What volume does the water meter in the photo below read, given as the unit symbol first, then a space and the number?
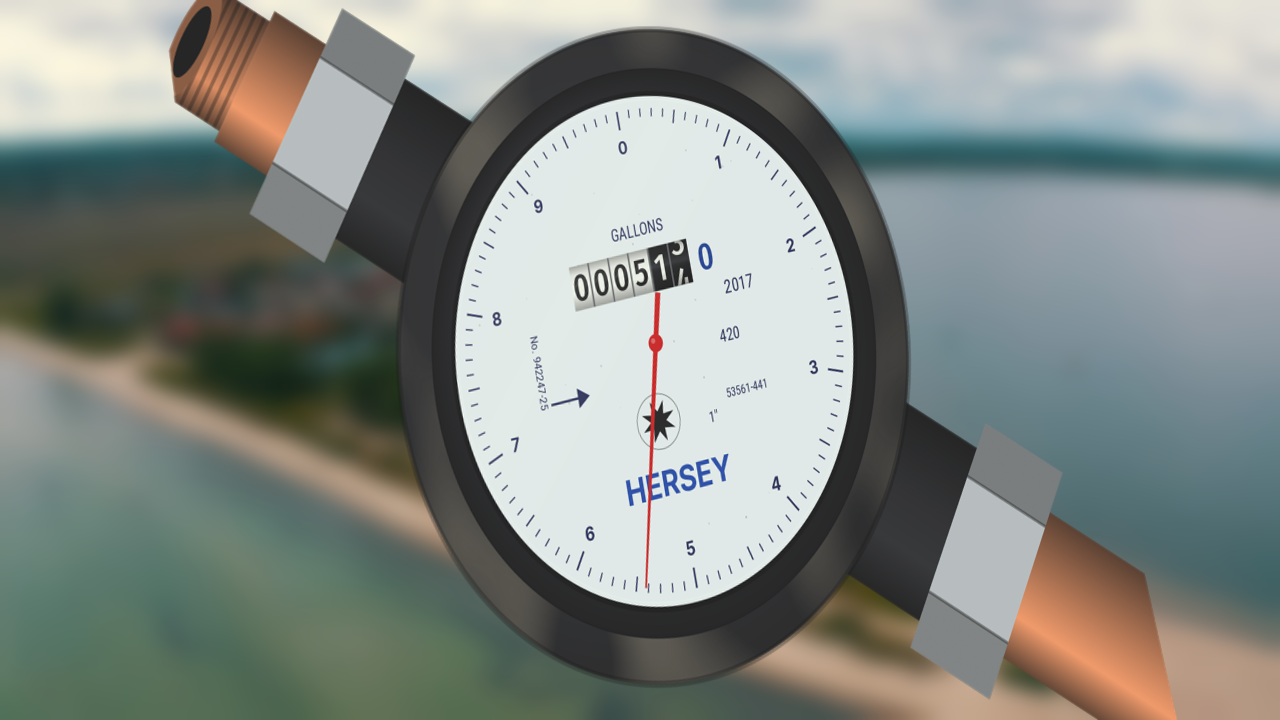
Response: gal 5135.4
